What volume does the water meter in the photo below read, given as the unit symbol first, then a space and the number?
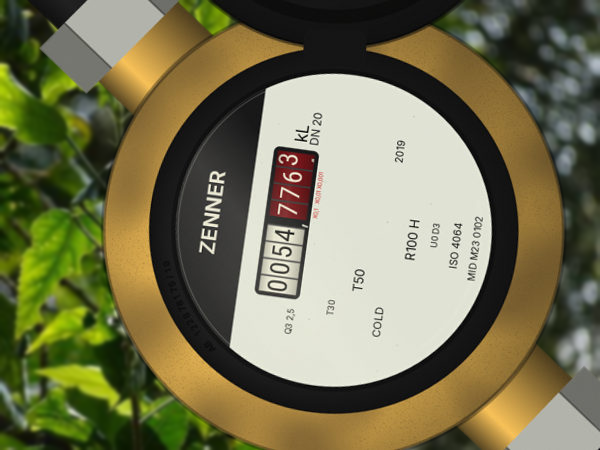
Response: kL 54.7763
